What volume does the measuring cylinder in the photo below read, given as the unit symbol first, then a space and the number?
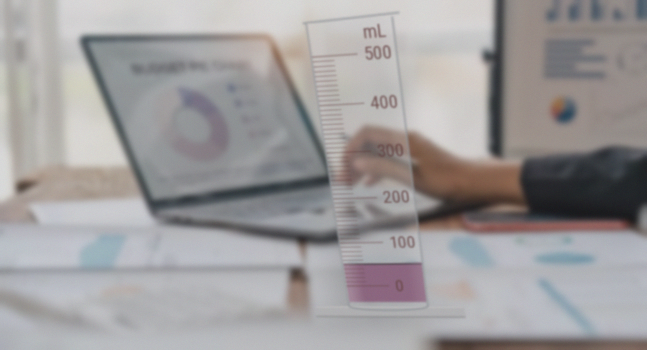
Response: mL 50
